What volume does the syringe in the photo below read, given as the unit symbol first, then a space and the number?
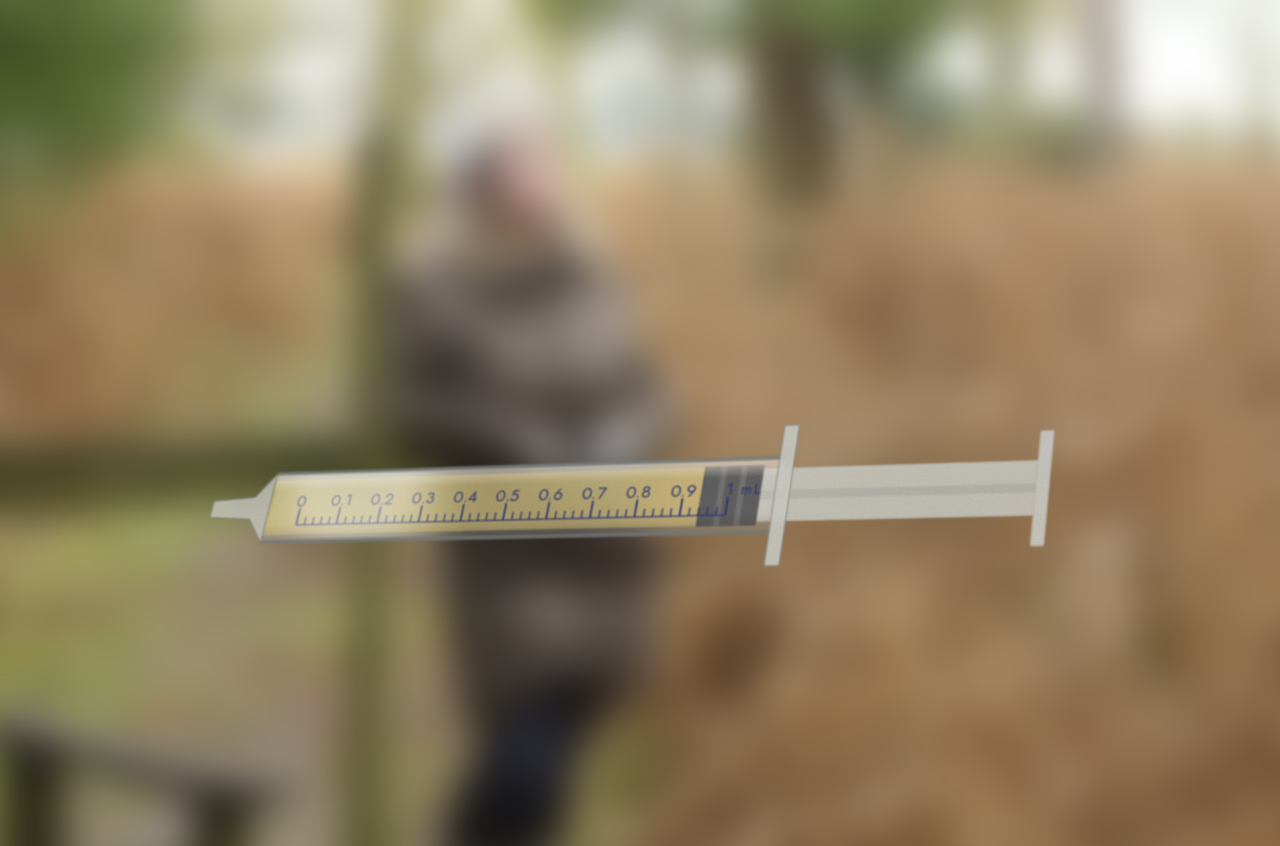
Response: mL 0.94
